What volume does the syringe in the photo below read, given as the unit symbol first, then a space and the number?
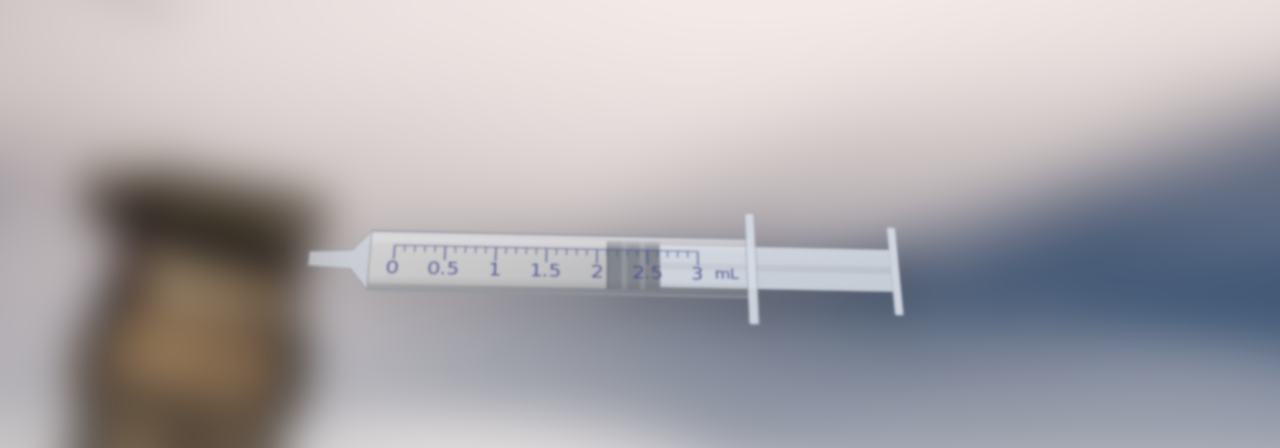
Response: mL 2.1
